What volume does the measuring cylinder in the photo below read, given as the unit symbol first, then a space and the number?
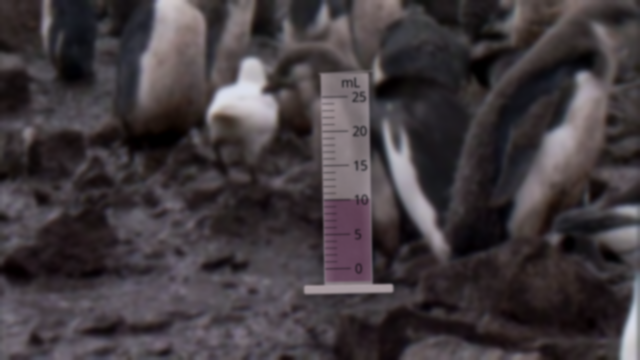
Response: mL 10
